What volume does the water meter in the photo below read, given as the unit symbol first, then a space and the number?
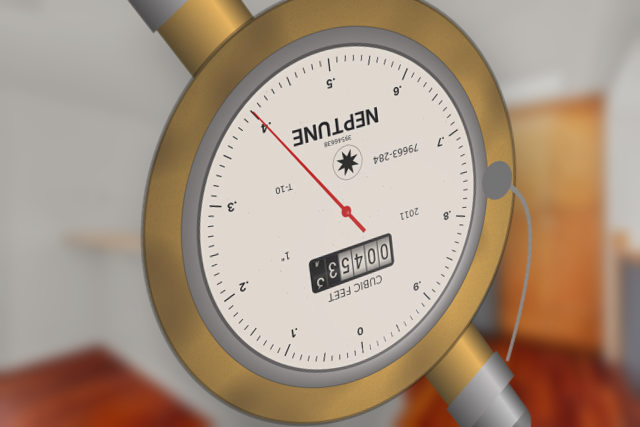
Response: ft³ 4533.40
